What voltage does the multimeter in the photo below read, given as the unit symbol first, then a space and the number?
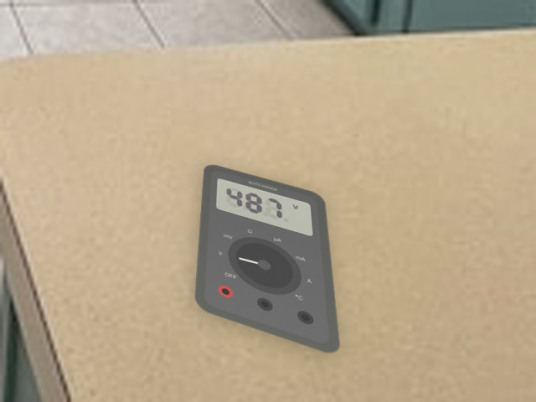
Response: V 487
